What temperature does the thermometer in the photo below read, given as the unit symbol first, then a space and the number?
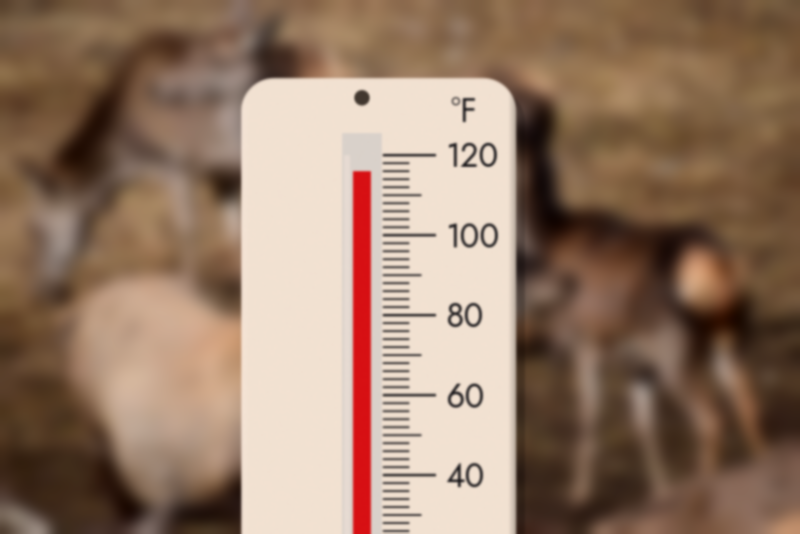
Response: °F 116
